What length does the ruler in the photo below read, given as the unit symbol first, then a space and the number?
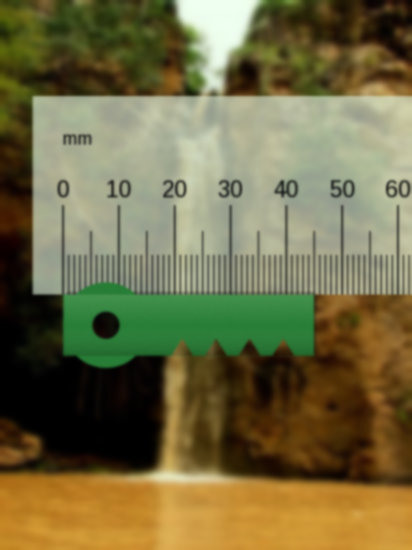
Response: mm 45
